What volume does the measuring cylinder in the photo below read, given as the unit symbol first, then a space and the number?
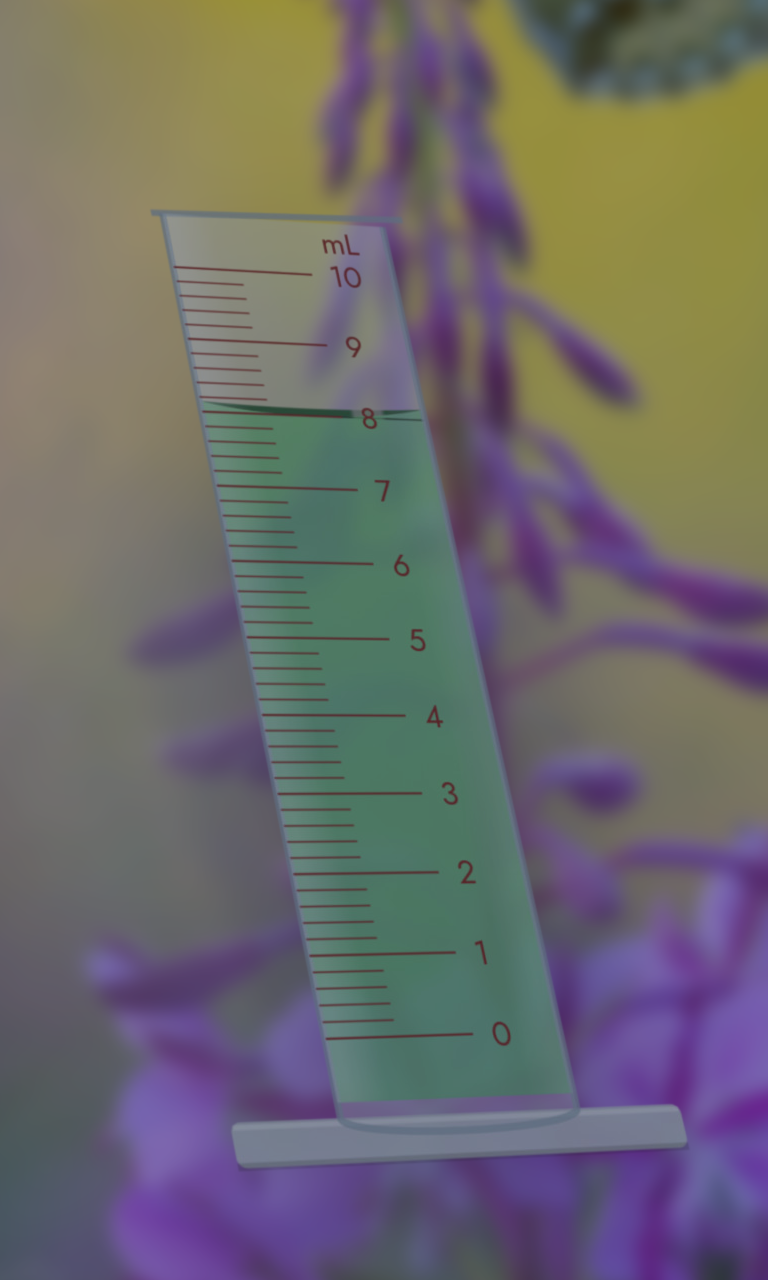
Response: mL 8
